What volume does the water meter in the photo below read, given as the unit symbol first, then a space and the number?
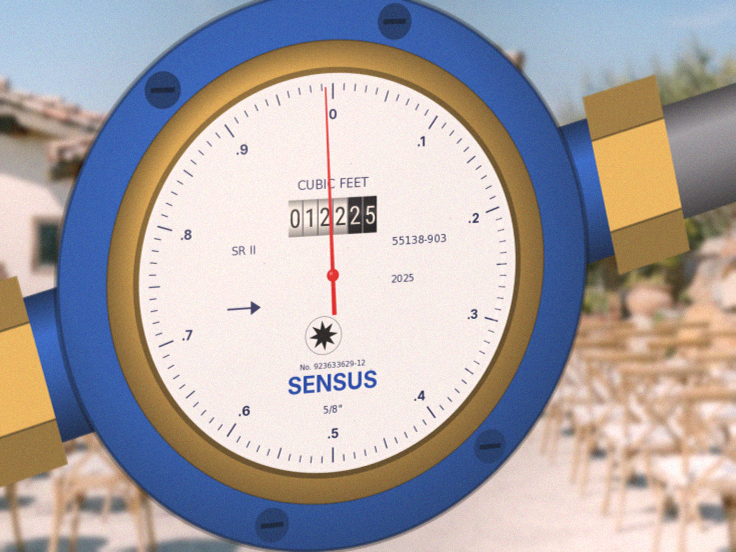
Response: ft³ 12224.99
